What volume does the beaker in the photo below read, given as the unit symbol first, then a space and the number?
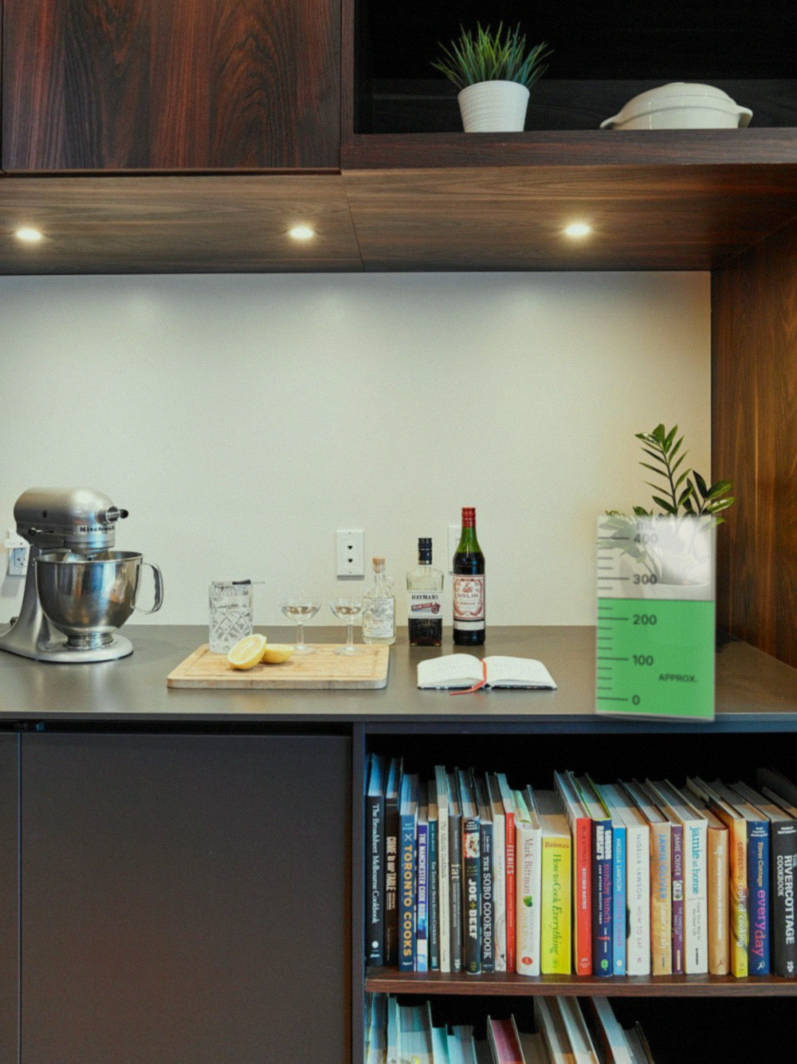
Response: mL 250
